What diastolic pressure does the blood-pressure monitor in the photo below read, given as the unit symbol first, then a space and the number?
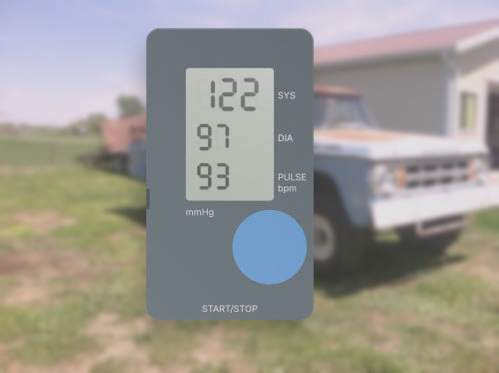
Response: mmHg 97
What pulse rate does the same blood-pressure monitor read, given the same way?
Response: bpm 93
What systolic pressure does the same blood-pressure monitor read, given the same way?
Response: mmHg 122
